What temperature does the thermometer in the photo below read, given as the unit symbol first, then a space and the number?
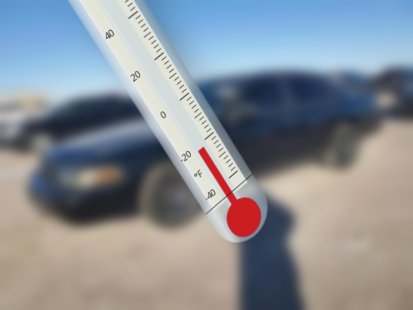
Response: °F -22
